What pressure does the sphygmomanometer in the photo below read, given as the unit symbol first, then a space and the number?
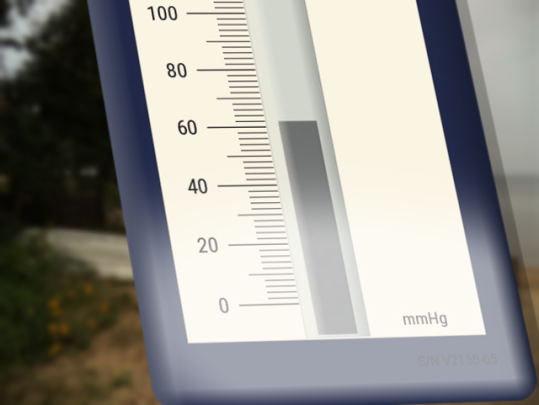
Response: mmHg 62
